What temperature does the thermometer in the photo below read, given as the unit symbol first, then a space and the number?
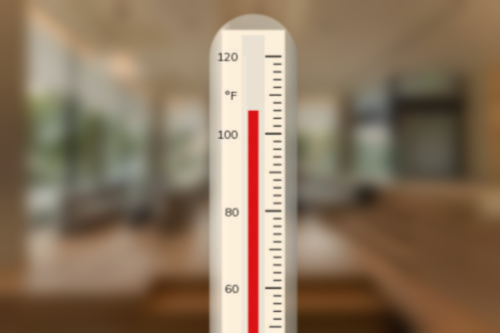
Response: °F 106
